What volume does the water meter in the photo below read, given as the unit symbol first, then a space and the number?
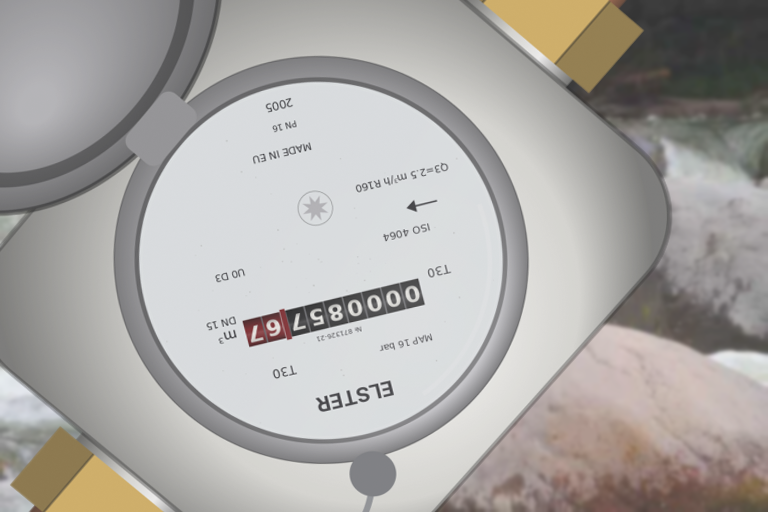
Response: m³ 857.67
